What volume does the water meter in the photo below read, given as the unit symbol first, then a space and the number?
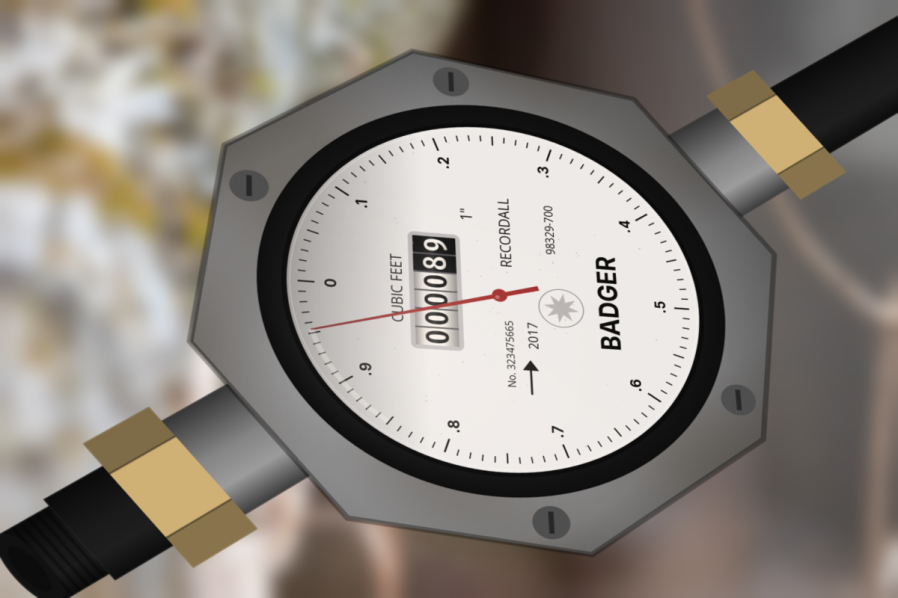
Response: ft³ 88.95
